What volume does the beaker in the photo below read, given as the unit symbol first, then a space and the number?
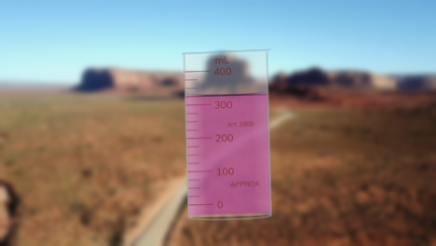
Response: mL 325
